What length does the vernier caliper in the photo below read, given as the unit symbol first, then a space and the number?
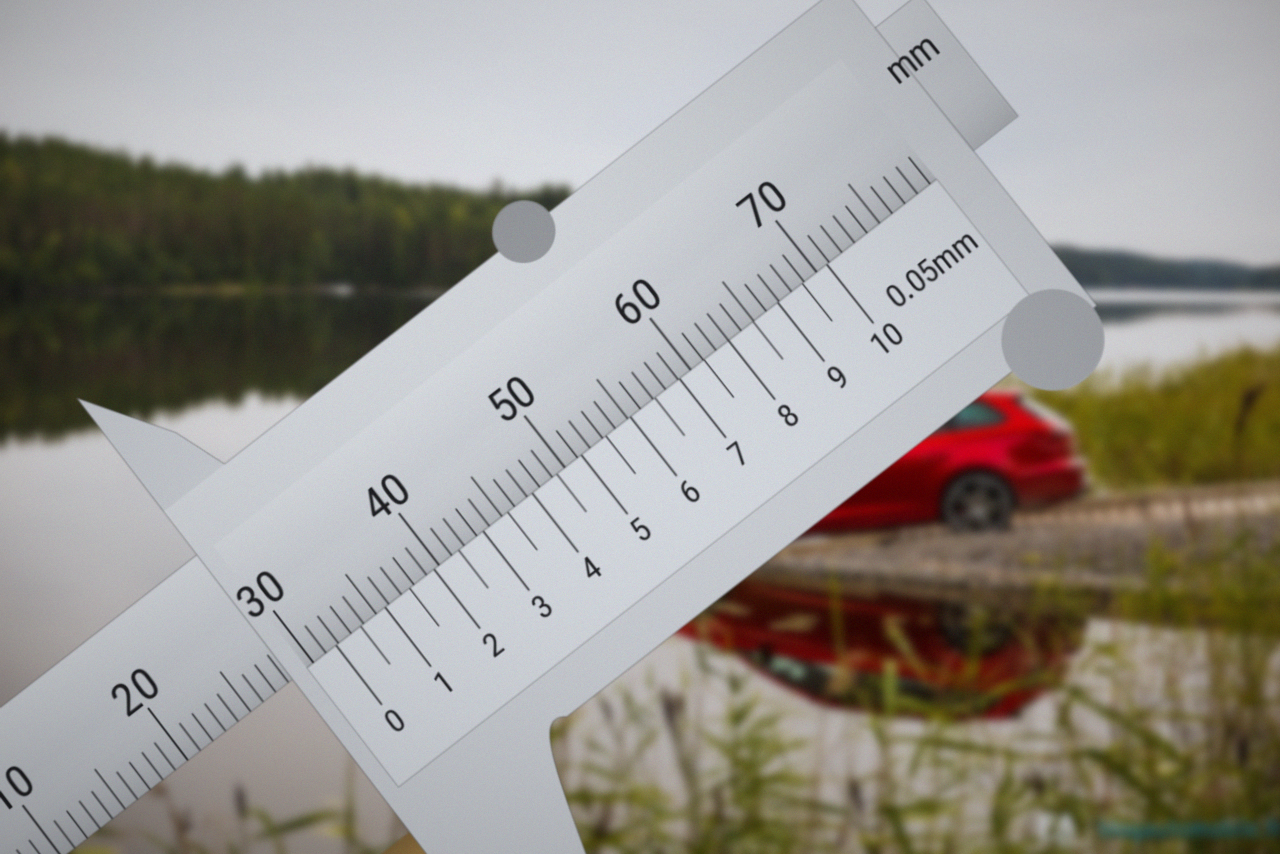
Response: mm 31.8
